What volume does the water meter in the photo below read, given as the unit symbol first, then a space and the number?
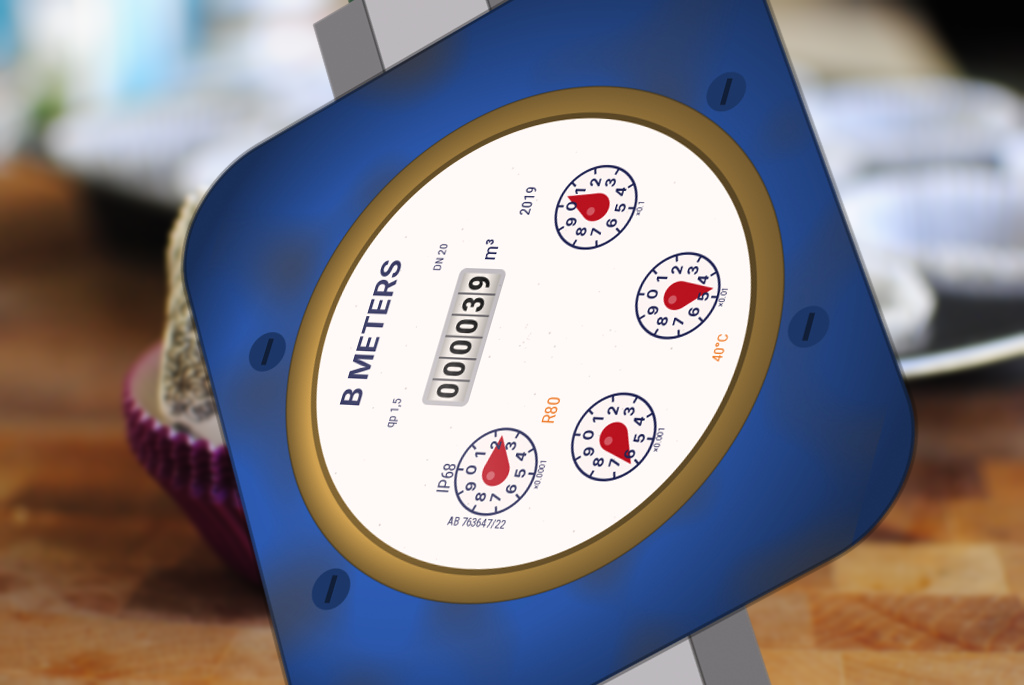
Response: m³ 39.0462
